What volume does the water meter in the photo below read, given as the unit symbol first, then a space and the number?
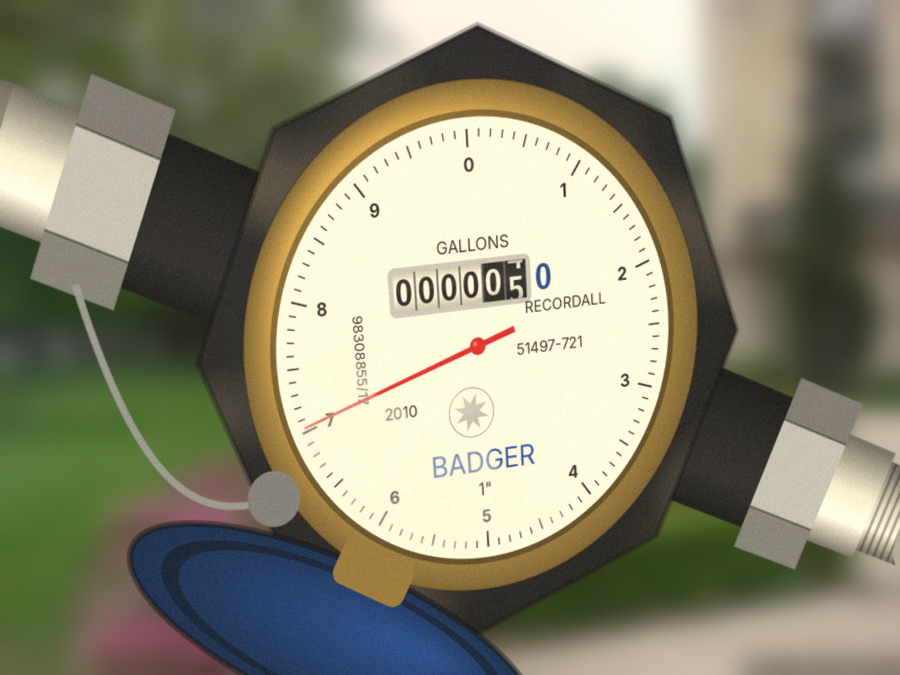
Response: gal 47.0
